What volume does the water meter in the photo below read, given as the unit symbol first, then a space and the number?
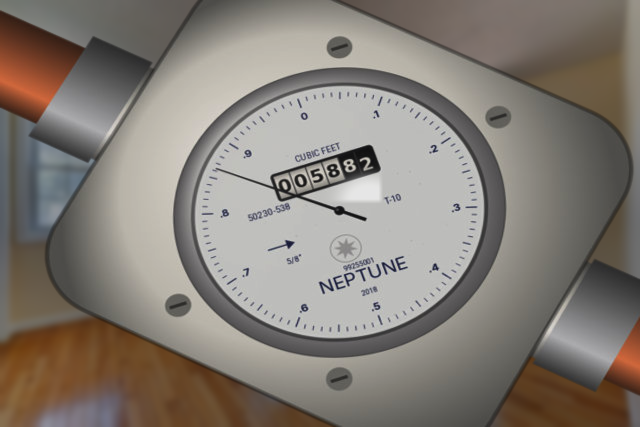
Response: ft³ 5881.86
